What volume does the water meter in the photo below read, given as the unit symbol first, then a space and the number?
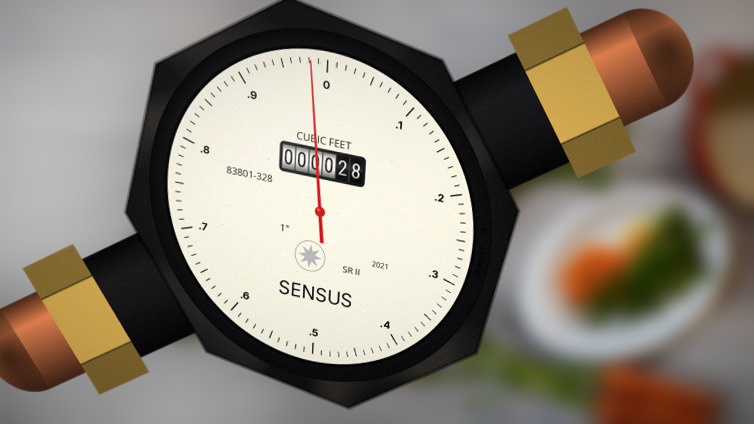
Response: ft³ 27.98
